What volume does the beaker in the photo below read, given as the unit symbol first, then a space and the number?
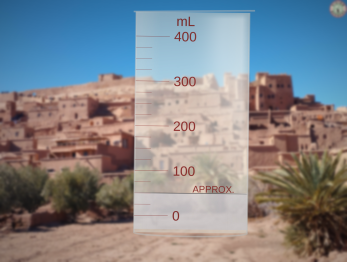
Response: mL 50
